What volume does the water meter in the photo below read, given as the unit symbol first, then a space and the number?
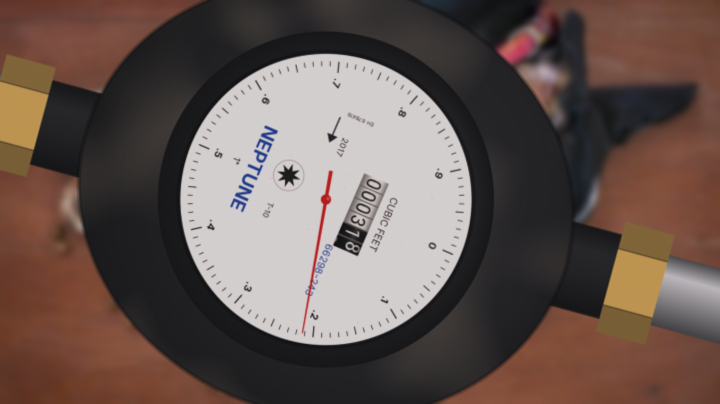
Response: ft³ 318.21
